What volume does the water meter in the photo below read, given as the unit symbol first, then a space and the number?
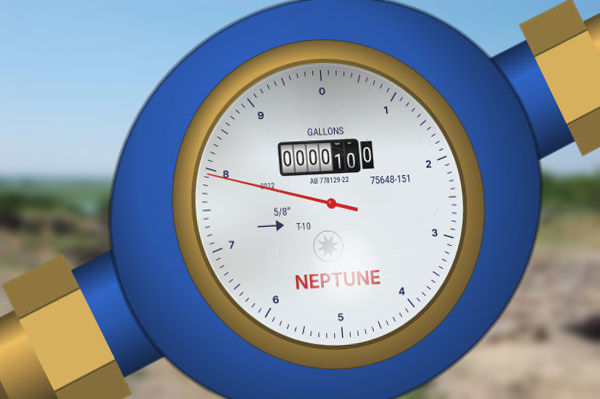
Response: gal 97.9
